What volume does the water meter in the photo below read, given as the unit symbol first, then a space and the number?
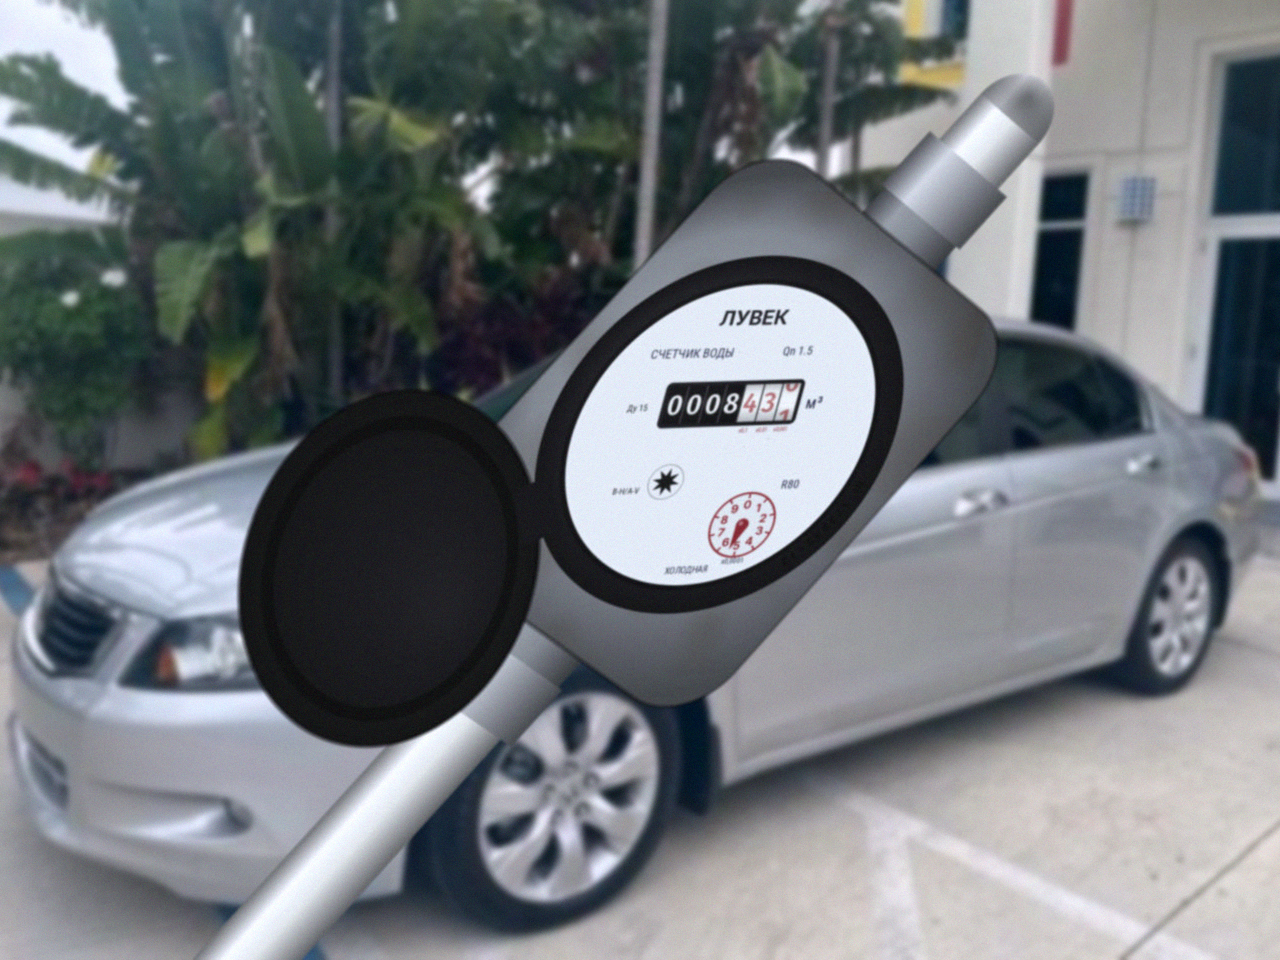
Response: m³ 8.4305
